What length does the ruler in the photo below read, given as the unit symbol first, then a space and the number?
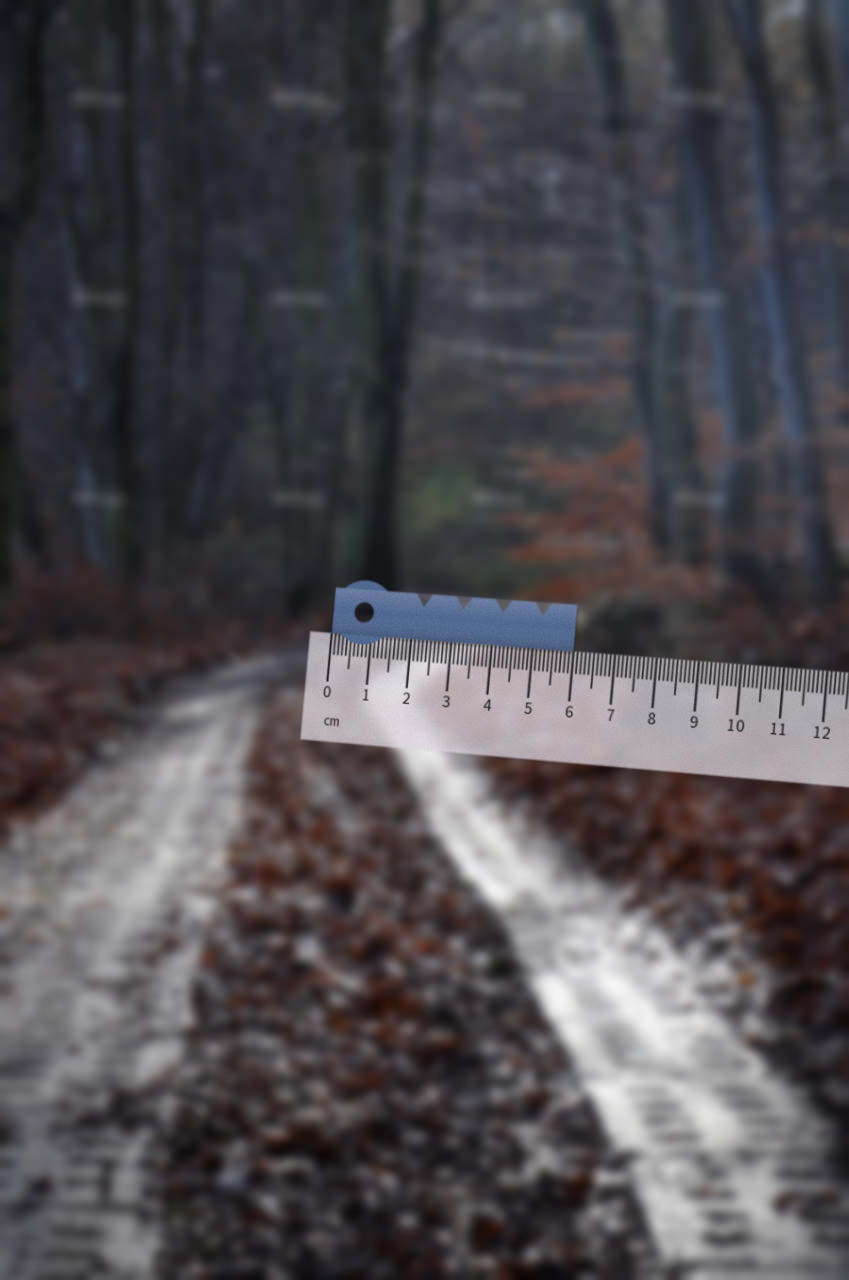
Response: cm 6
